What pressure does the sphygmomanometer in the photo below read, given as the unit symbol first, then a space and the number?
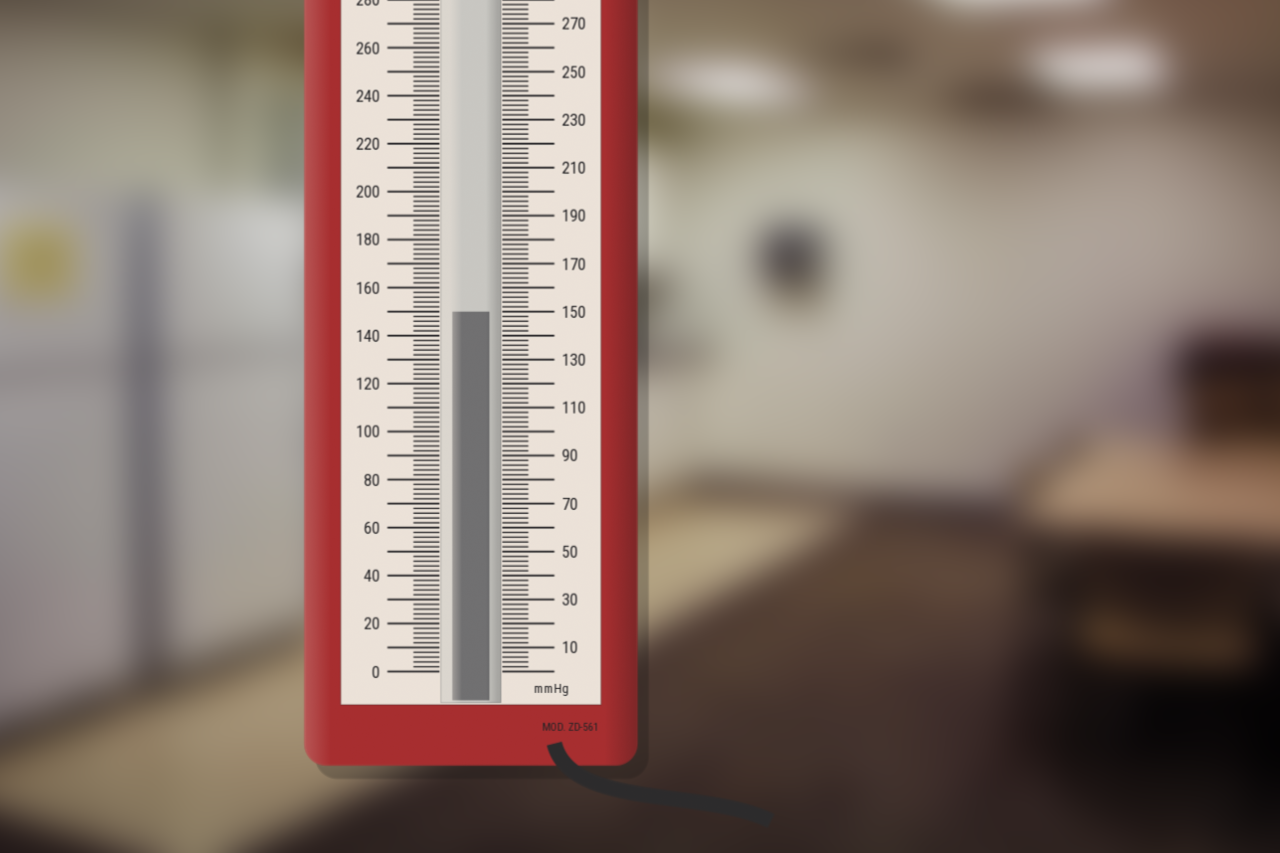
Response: mmHg 150
